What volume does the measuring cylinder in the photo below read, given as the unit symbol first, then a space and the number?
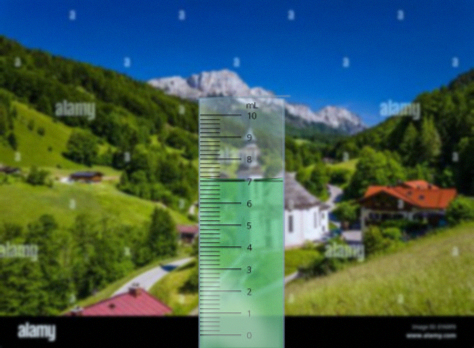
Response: mL 7
